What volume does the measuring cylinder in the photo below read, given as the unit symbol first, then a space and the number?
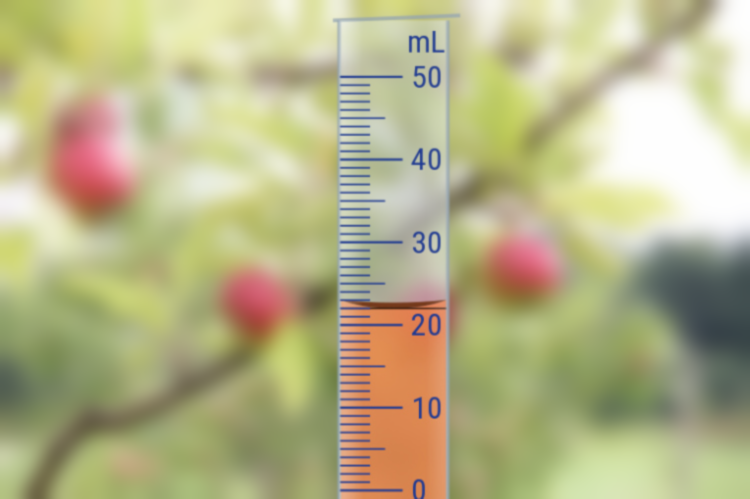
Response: mL 22
